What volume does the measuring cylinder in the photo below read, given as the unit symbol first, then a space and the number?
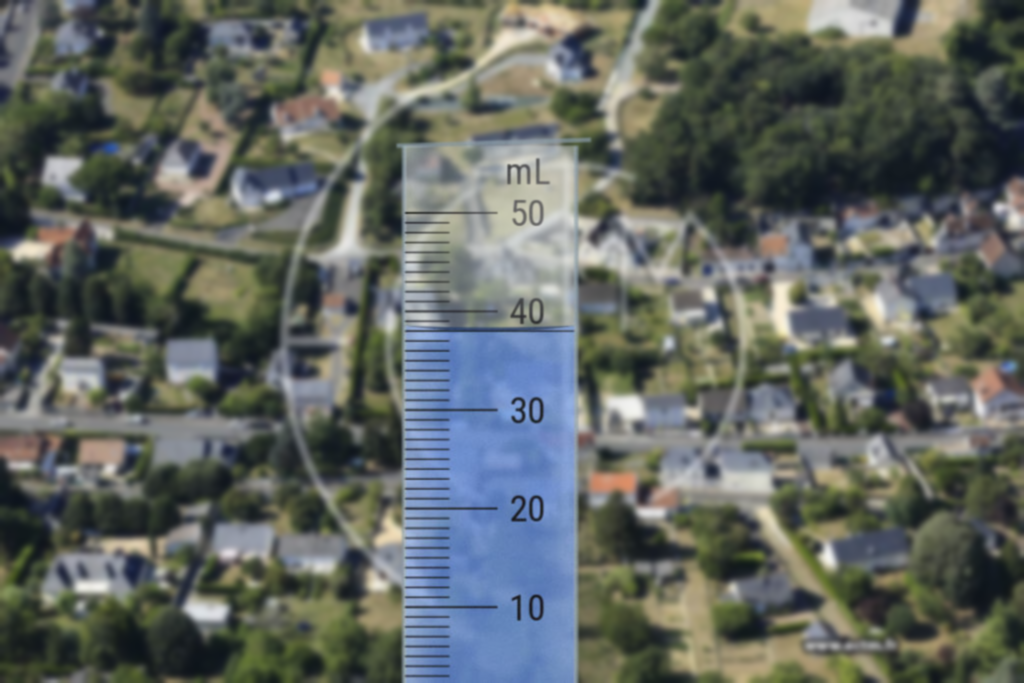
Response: mL 38
